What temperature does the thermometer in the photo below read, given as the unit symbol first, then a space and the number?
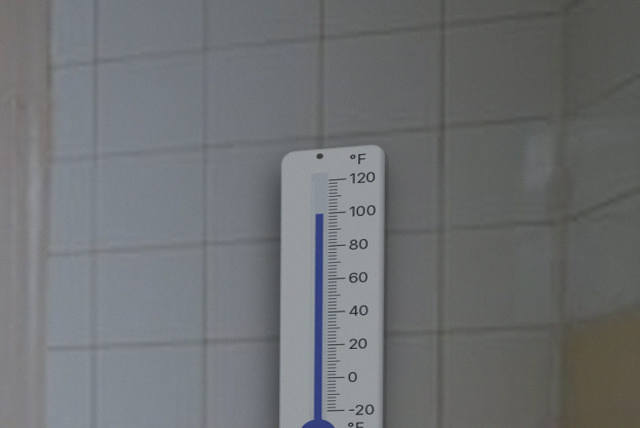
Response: °F 100
